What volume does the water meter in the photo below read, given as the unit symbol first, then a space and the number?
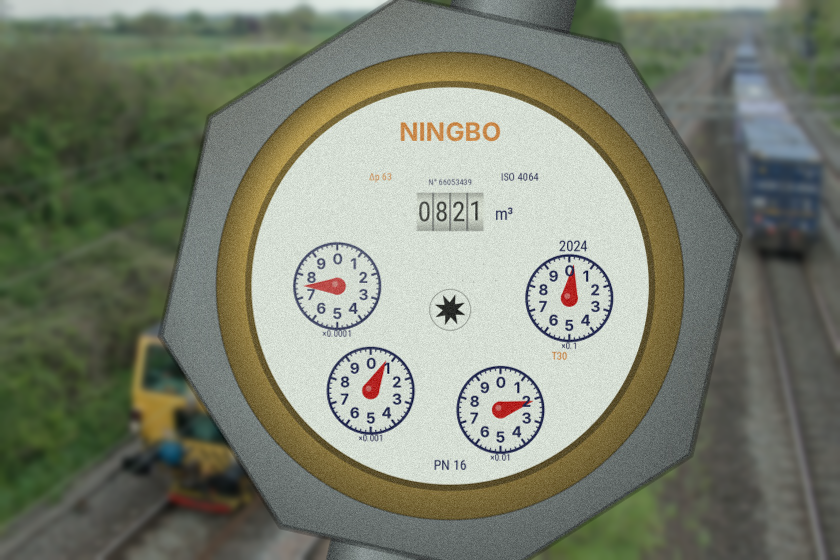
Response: m³ 821.0207
